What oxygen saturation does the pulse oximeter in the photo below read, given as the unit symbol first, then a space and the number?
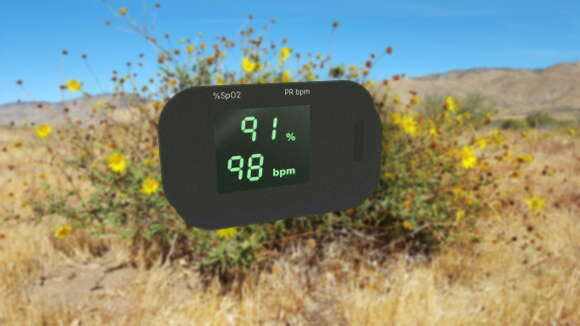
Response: % 91
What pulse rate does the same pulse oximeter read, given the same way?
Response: bpm 98
